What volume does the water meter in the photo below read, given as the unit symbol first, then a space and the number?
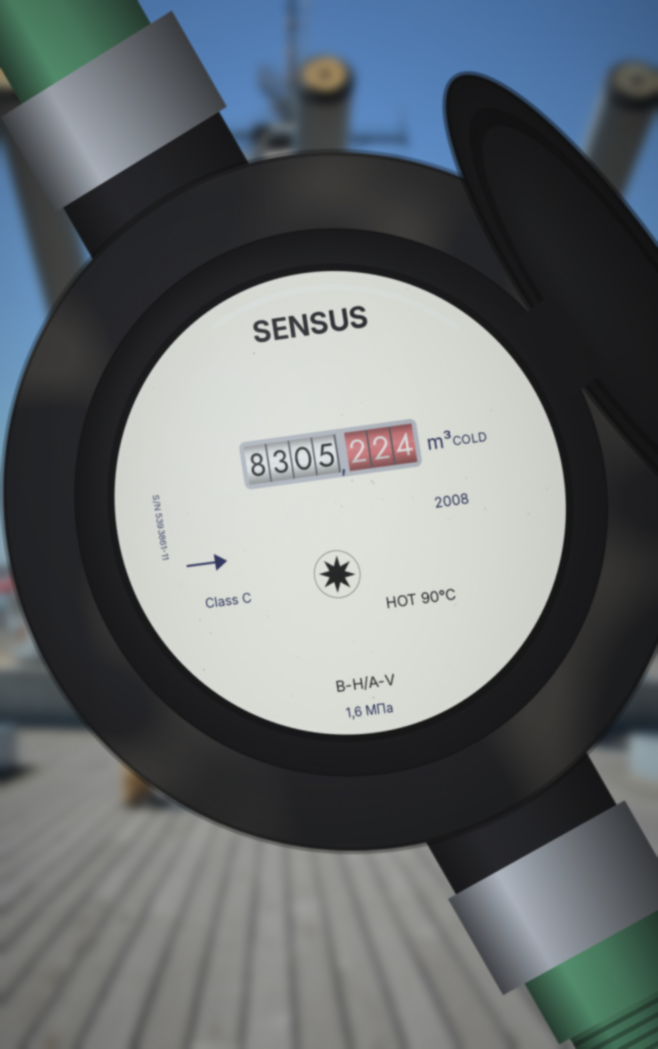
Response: m³ 8305.224
